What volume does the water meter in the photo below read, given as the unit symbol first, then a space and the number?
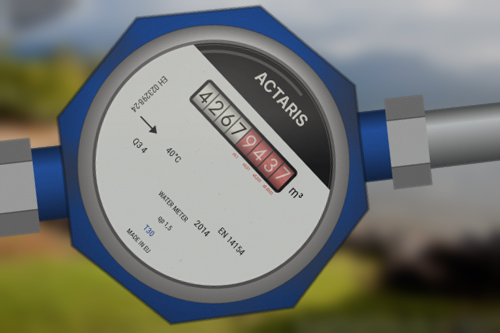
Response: m³ 4267.9437
